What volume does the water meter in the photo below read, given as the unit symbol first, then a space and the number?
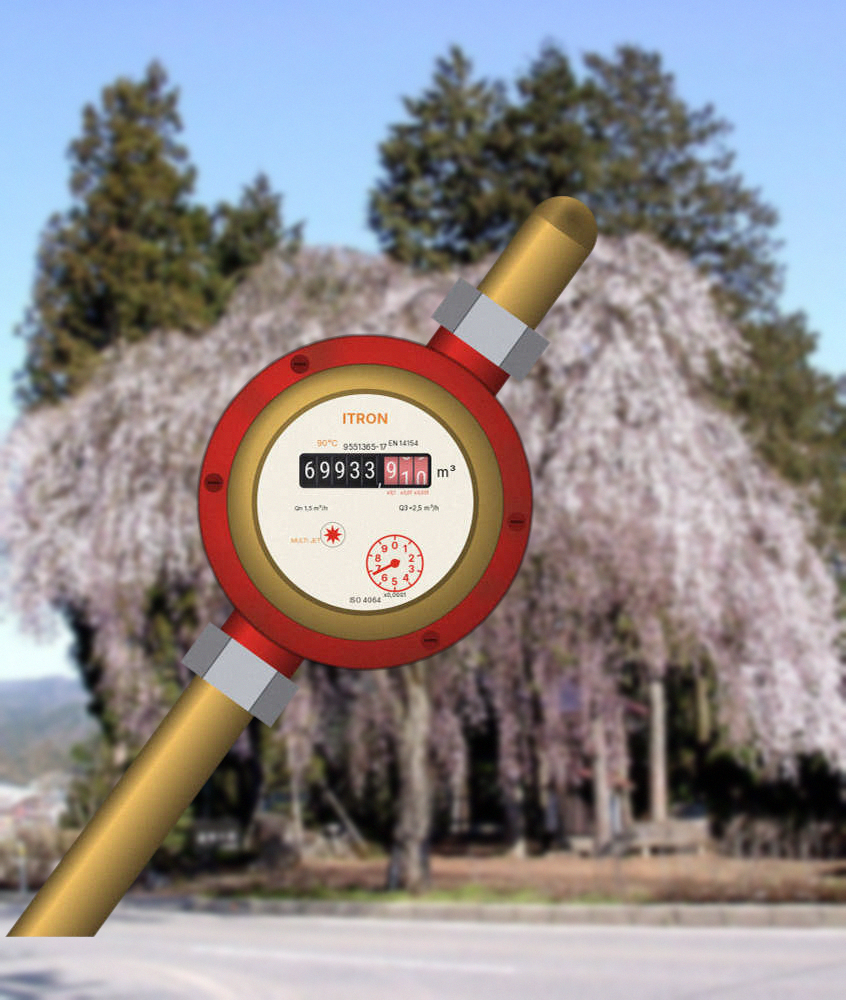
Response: m³ 69933.9096
